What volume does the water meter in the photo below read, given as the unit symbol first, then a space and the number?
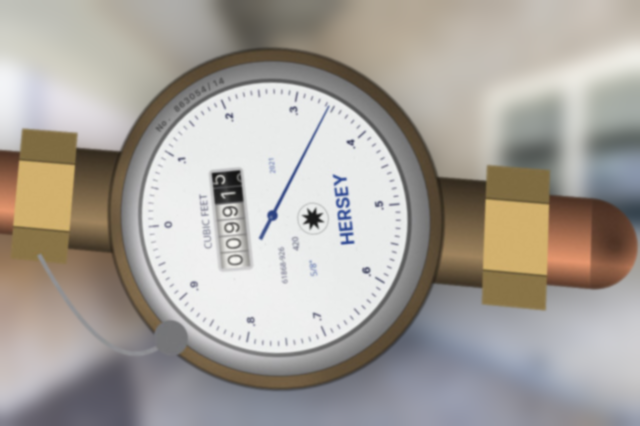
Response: ft³ 9915.34
